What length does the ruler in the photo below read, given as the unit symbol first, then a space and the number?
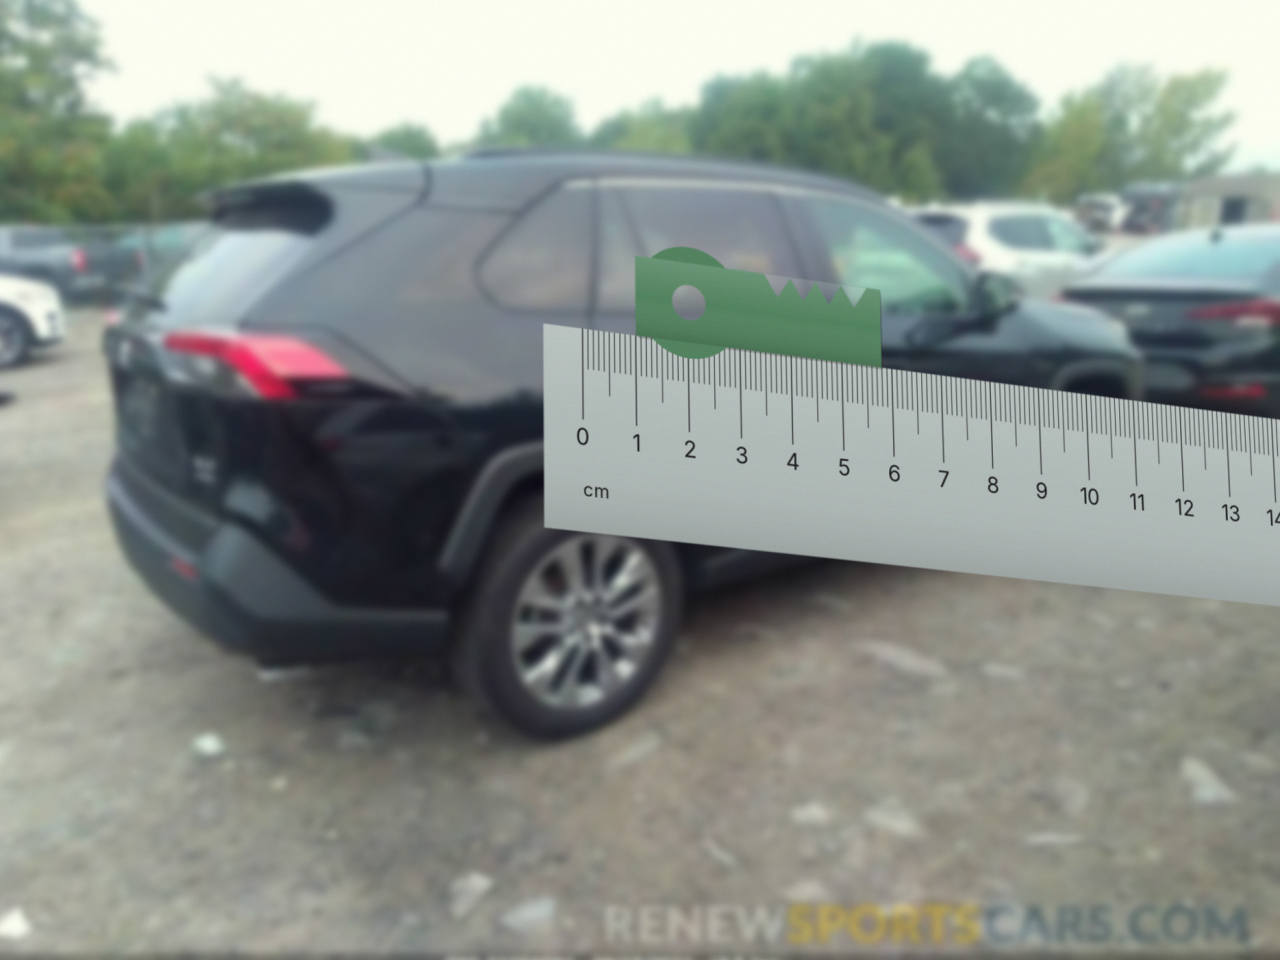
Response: cm 4.8
